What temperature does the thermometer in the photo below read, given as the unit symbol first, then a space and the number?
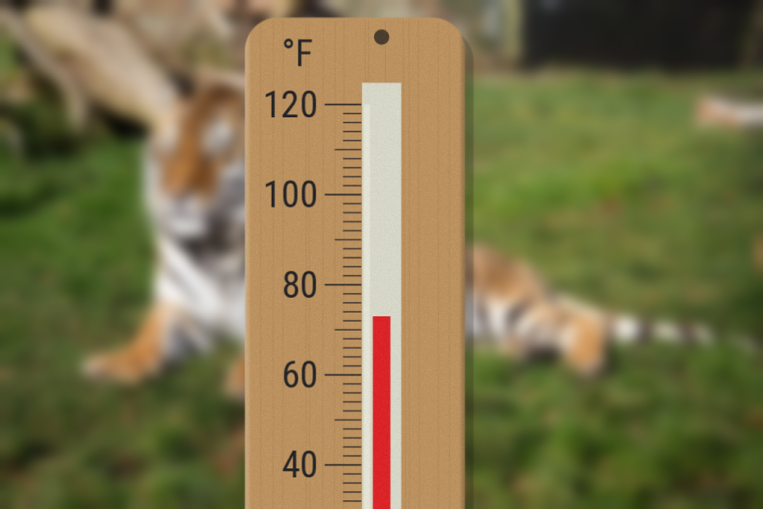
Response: °F 73
